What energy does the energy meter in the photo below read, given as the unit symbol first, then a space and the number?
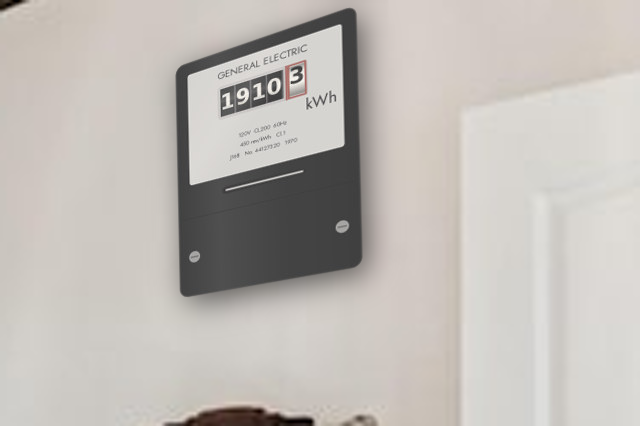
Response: kWh 1910.3
